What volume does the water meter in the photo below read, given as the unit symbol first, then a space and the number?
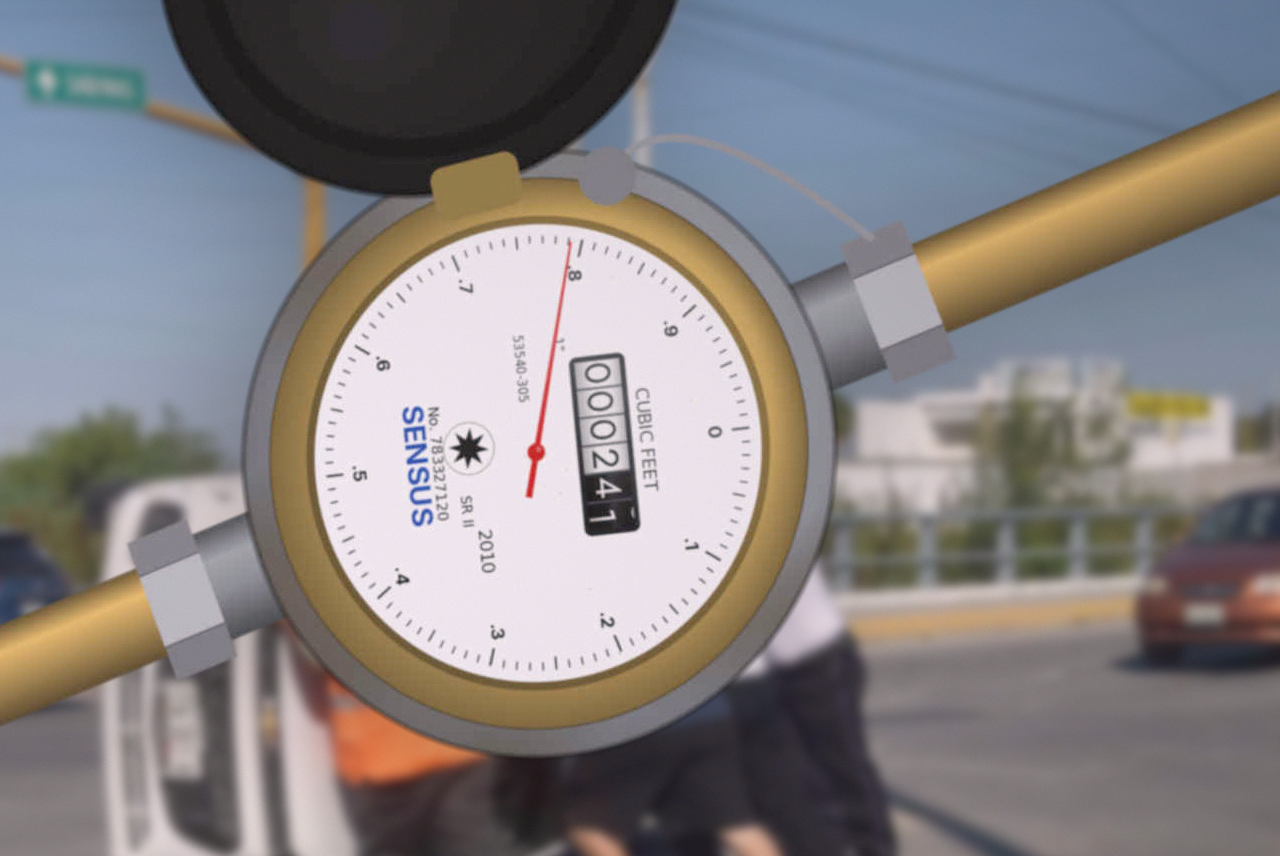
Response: ft³ 240.79
